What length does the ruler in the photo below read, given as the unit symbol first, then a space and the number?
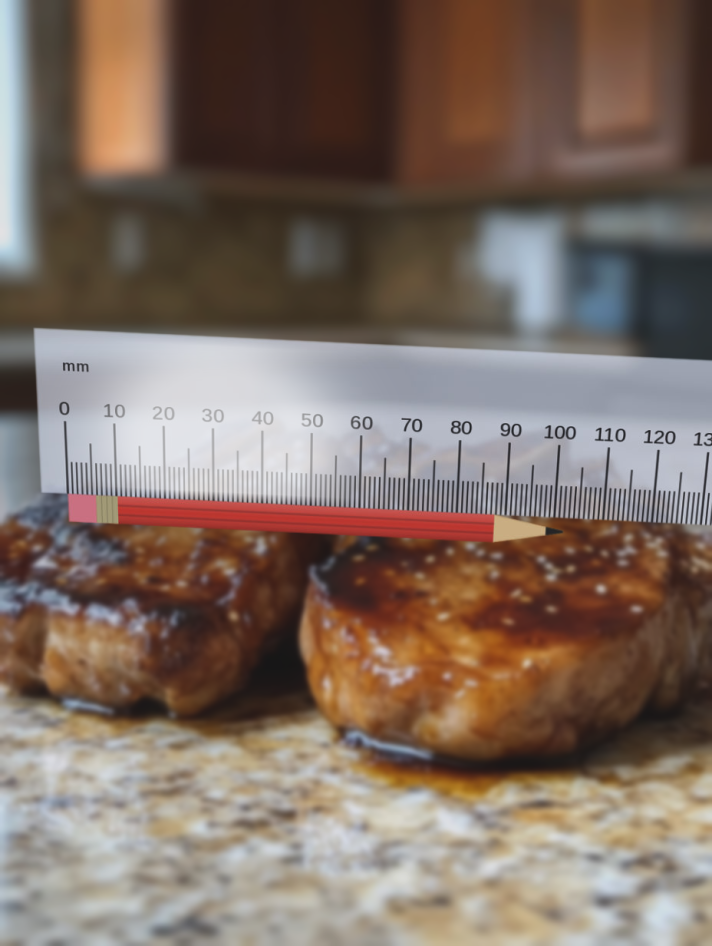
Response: mm 102
